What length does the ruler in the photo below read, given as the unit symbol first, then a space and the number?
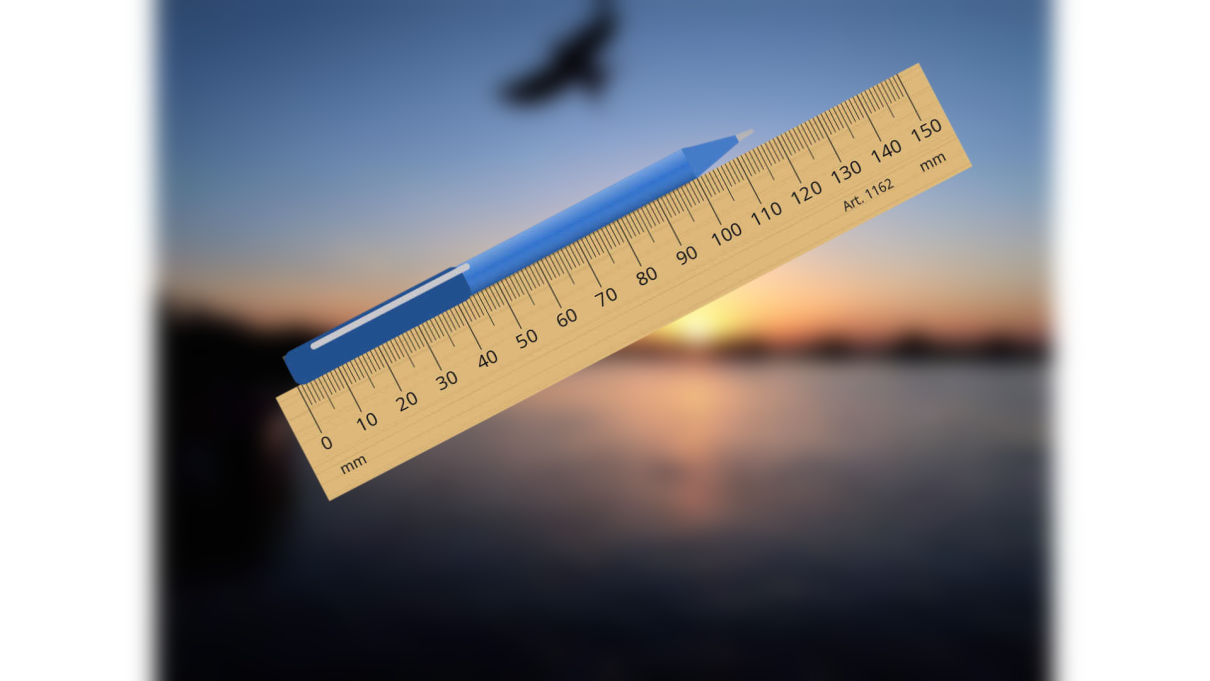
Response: mm 116
